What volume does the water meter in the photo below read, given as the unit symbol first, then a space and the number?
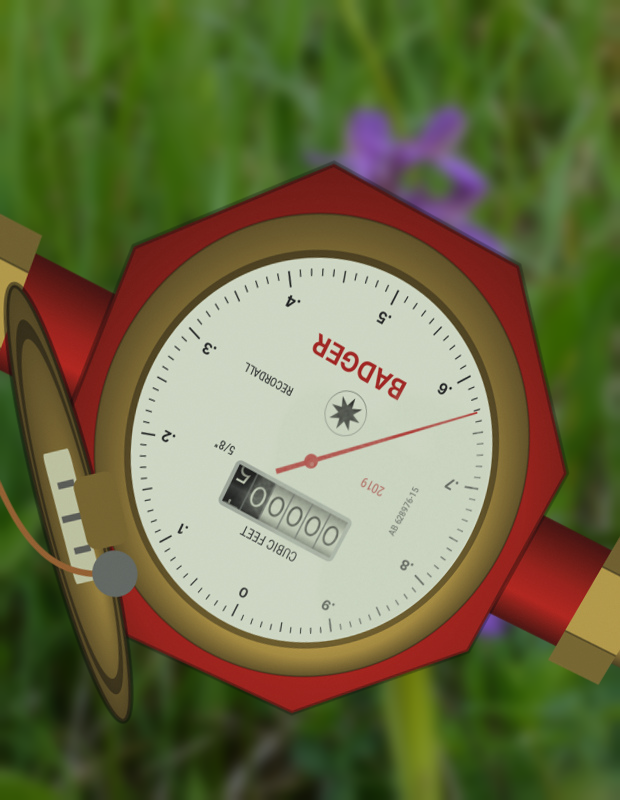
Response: ft³ 4.63
